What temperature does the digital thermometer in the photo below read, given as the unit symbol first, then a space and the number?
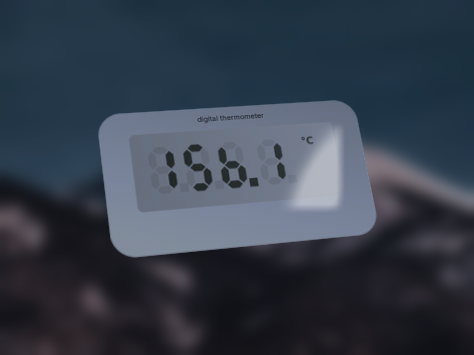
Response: °C 156.1
